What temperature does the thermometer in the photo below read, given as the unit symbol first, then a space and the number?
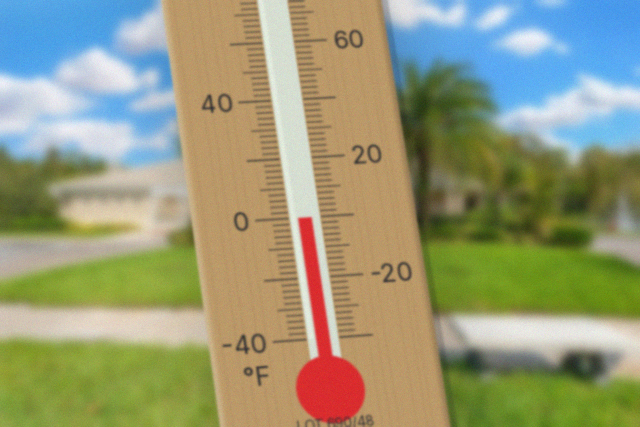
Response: °F 0
